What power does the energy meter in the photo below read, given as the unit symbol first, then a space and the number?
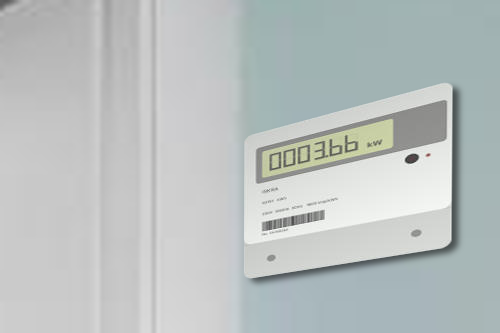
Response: kW 3.66
